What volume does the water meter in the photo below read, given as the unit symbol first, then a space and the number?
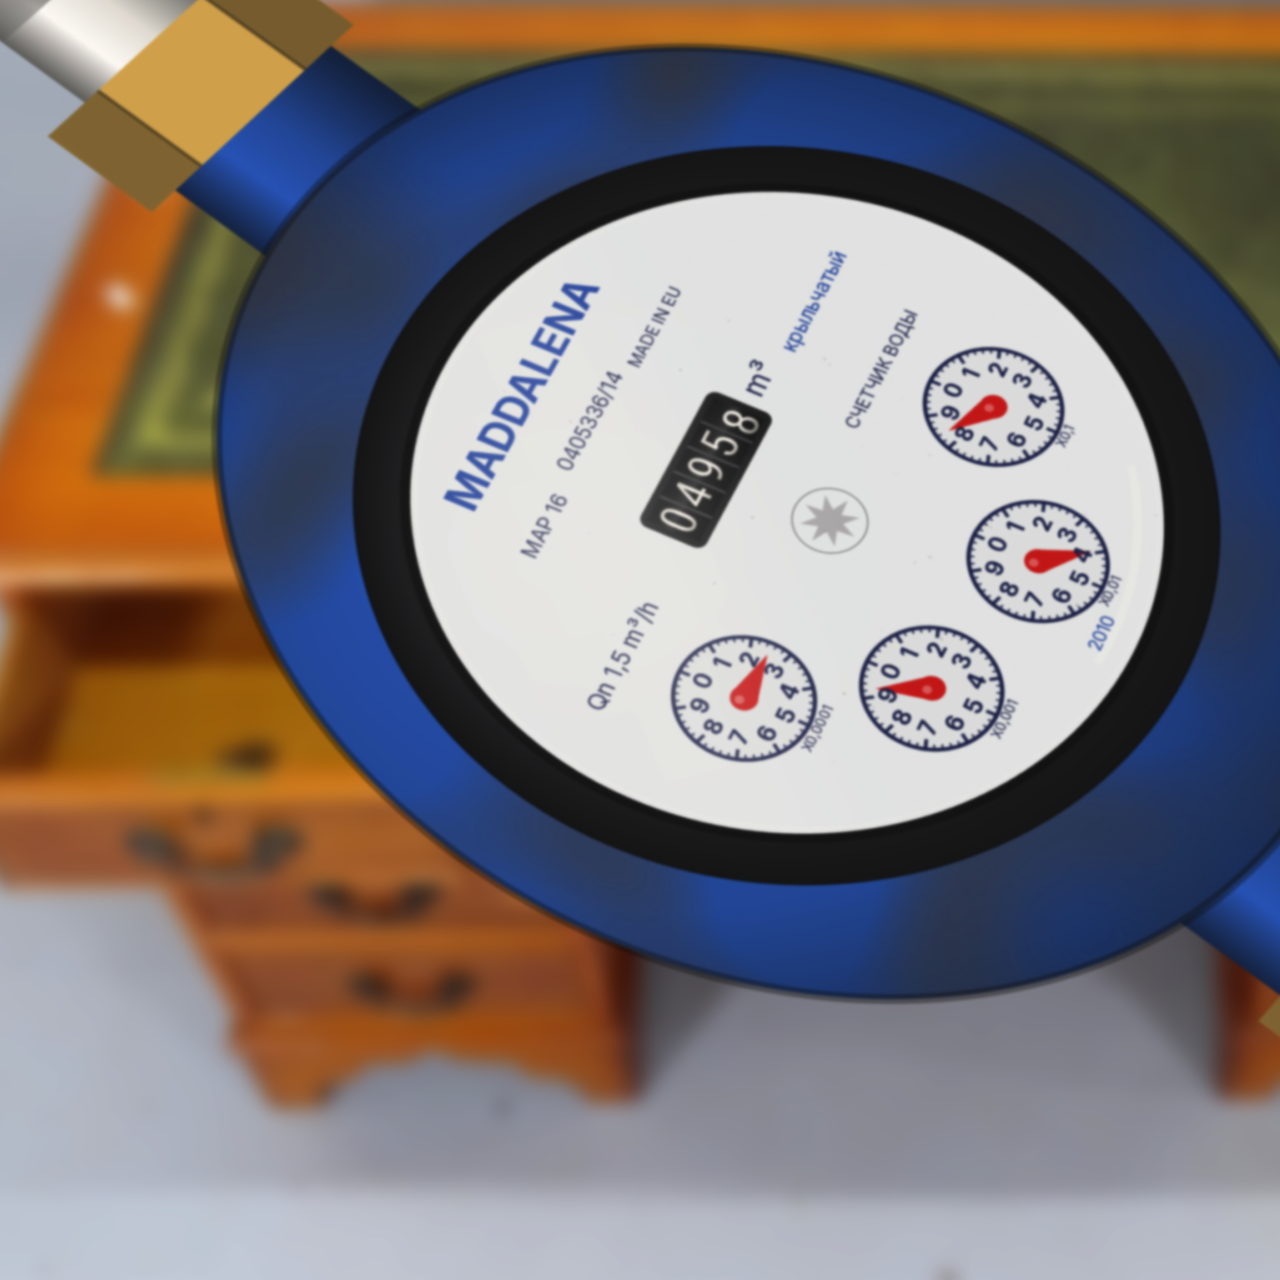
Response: m³ 4957.8392
